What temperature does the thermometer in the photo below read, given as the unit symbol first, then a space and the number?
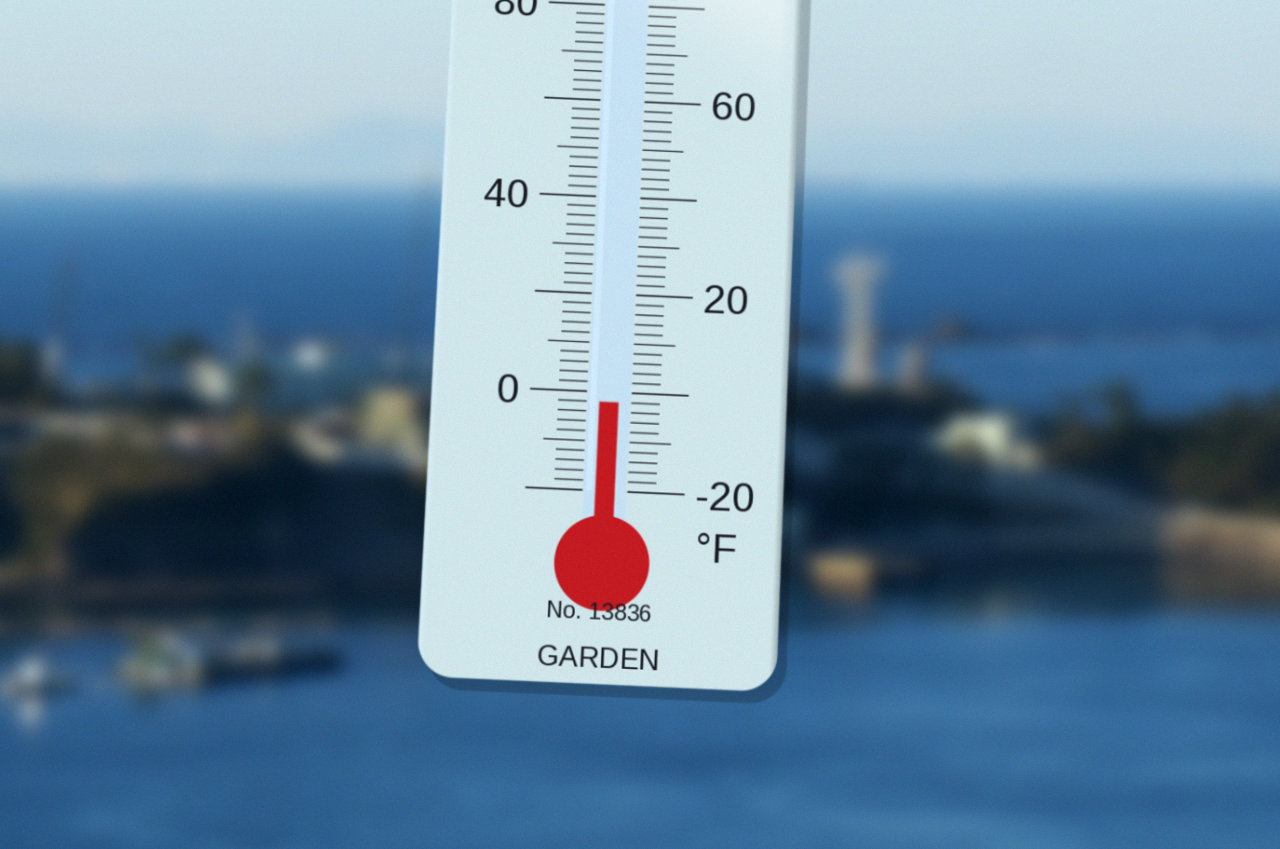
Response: °F -2
